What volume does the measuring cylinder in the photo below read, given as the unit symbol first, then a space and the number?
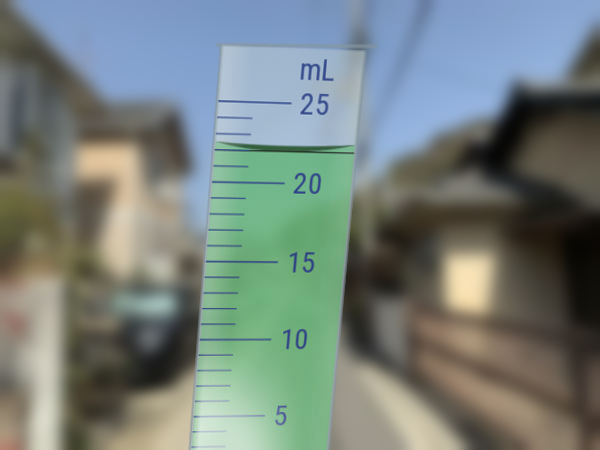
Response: mL 22
